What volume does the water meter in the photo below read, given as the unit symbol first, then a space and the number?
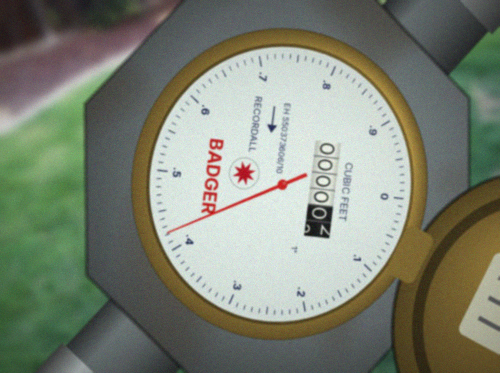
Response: ft³ 2.42
